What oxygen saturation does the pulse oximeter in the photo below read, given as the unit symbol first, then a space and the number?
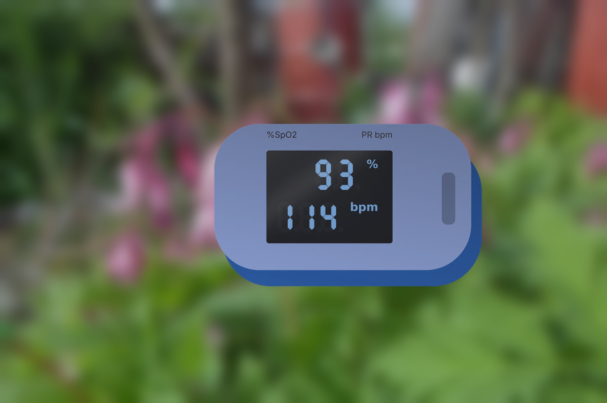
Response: % 93
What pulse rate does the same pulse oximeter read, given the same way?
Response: bpm 114
